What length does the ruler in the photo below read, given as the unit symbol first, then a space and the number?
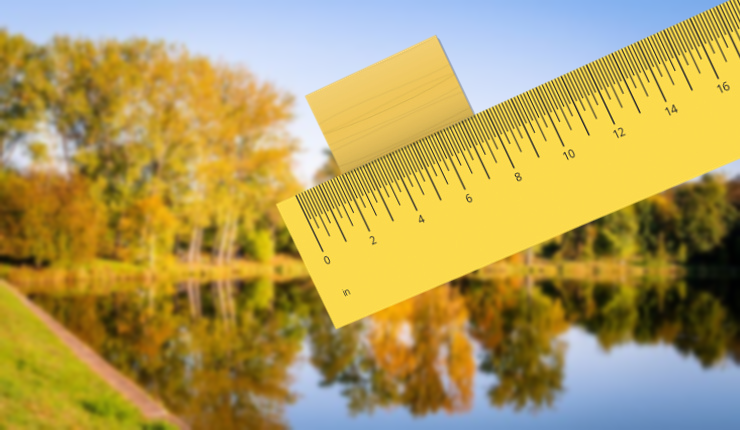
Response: in 5.5
